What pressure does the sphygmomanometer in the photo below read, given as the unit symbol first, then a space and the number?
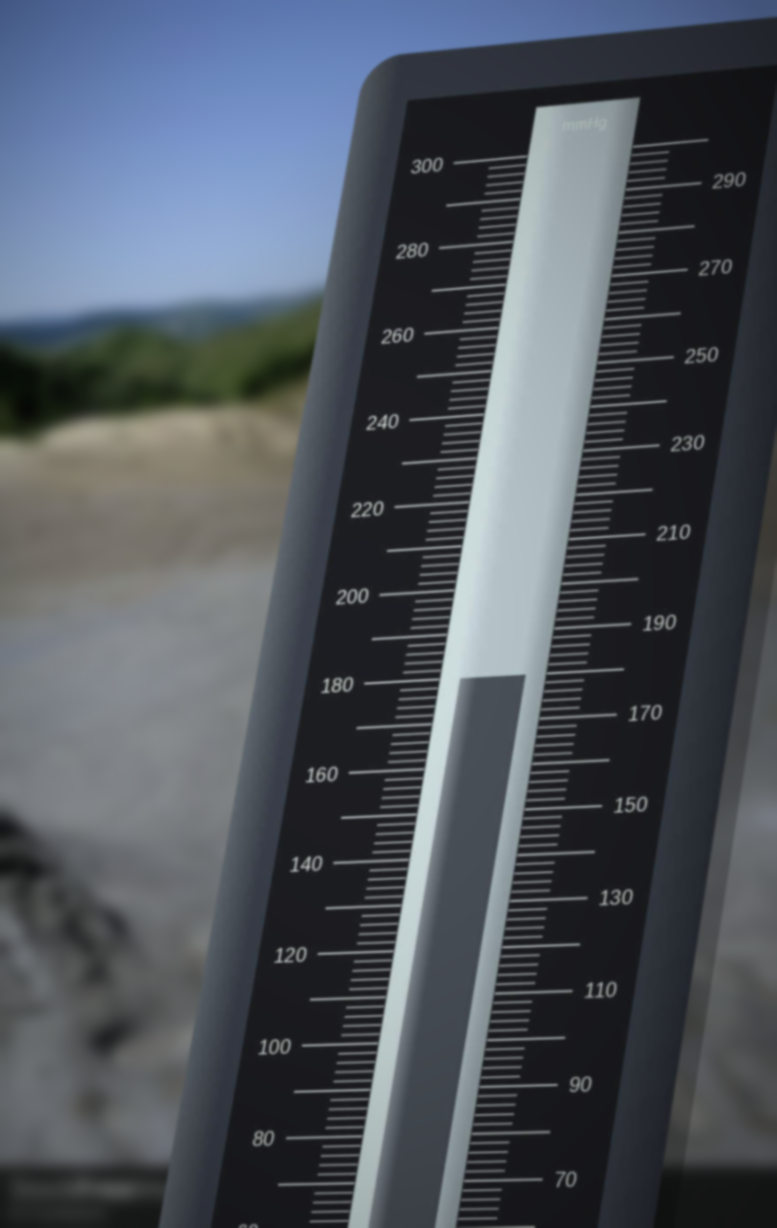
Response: mmHg 180
